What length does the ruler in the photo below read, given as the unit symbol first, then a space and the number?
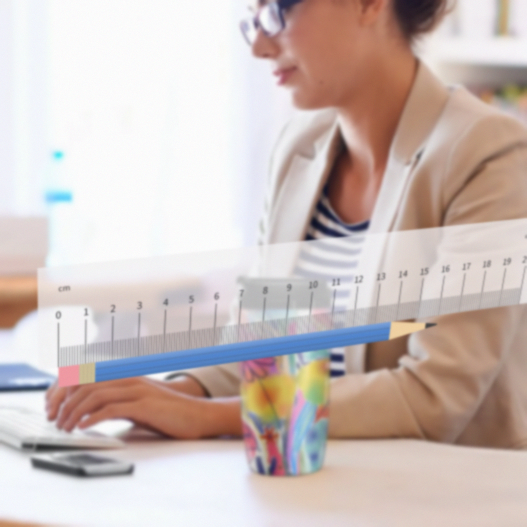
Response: cm 16
